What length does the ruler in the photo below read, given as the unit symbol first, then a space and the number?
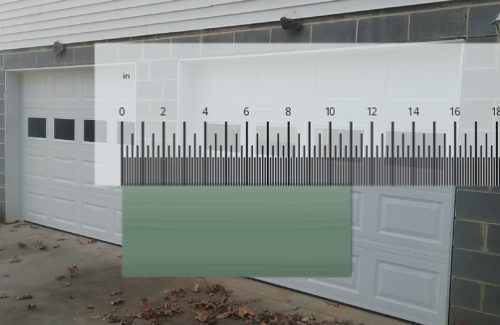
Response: in 11
